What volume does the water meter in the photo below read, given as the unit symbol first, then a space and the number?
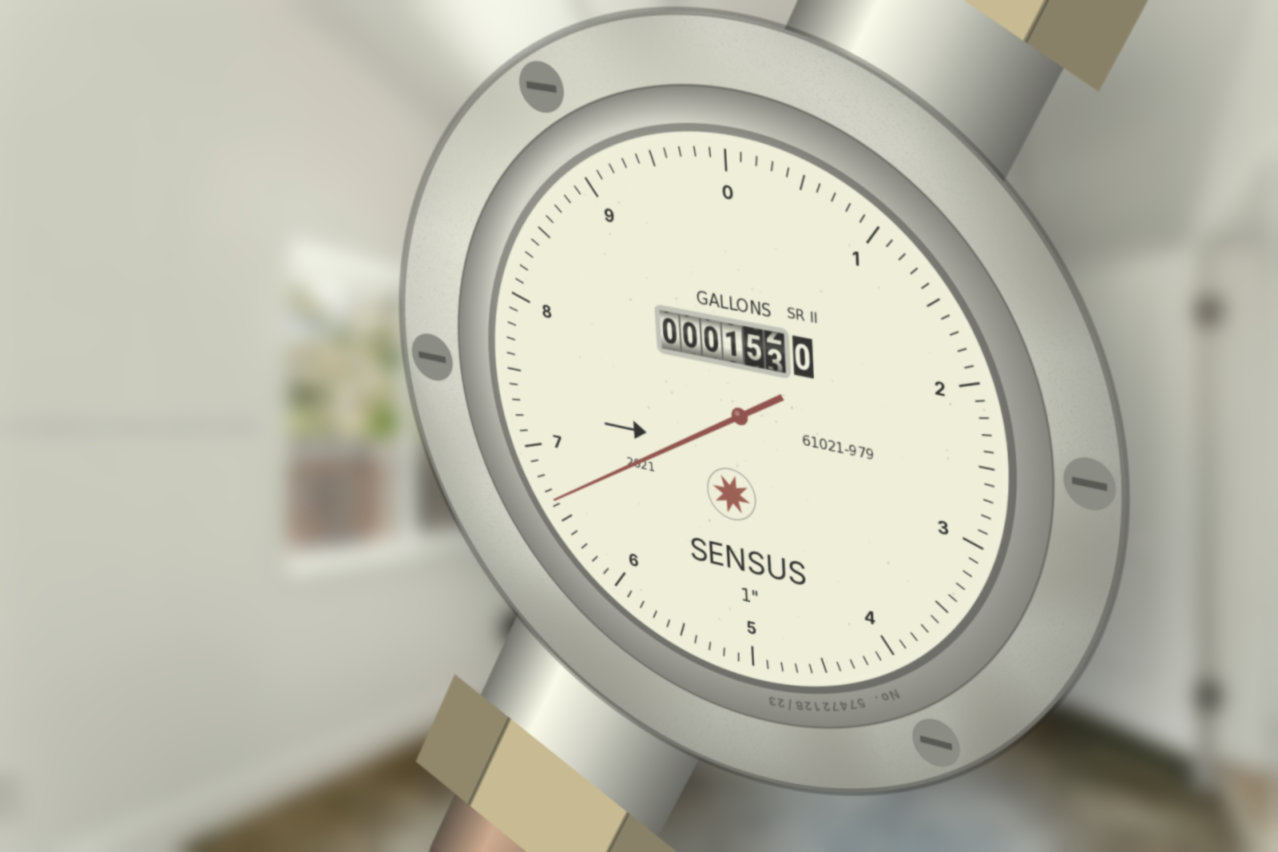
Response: gal 1526.6
